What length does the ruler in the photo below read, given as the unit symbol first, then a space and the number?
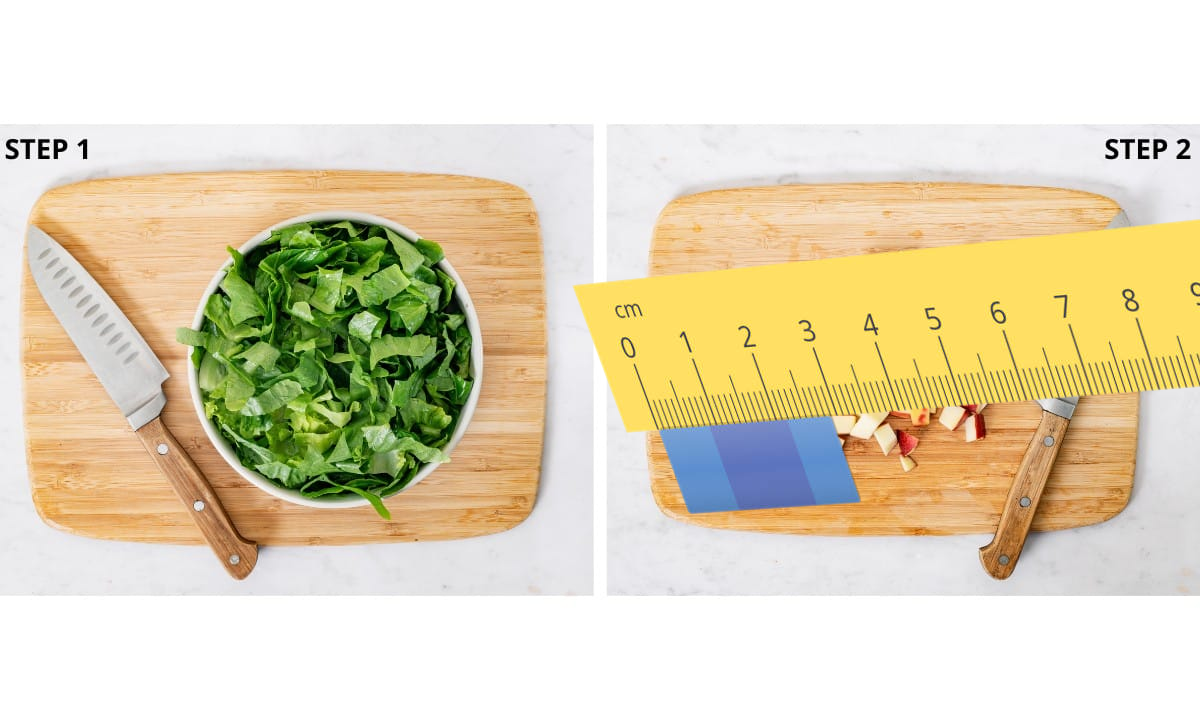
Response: cm 2.9
